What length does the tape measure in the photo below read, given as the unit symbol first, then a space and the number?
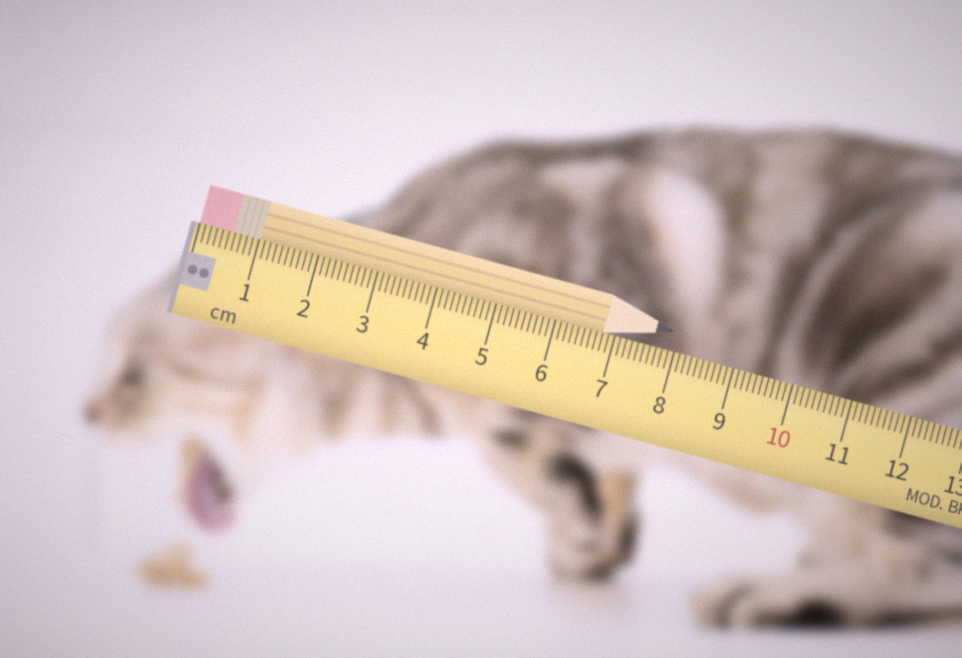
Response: cm 7.9
